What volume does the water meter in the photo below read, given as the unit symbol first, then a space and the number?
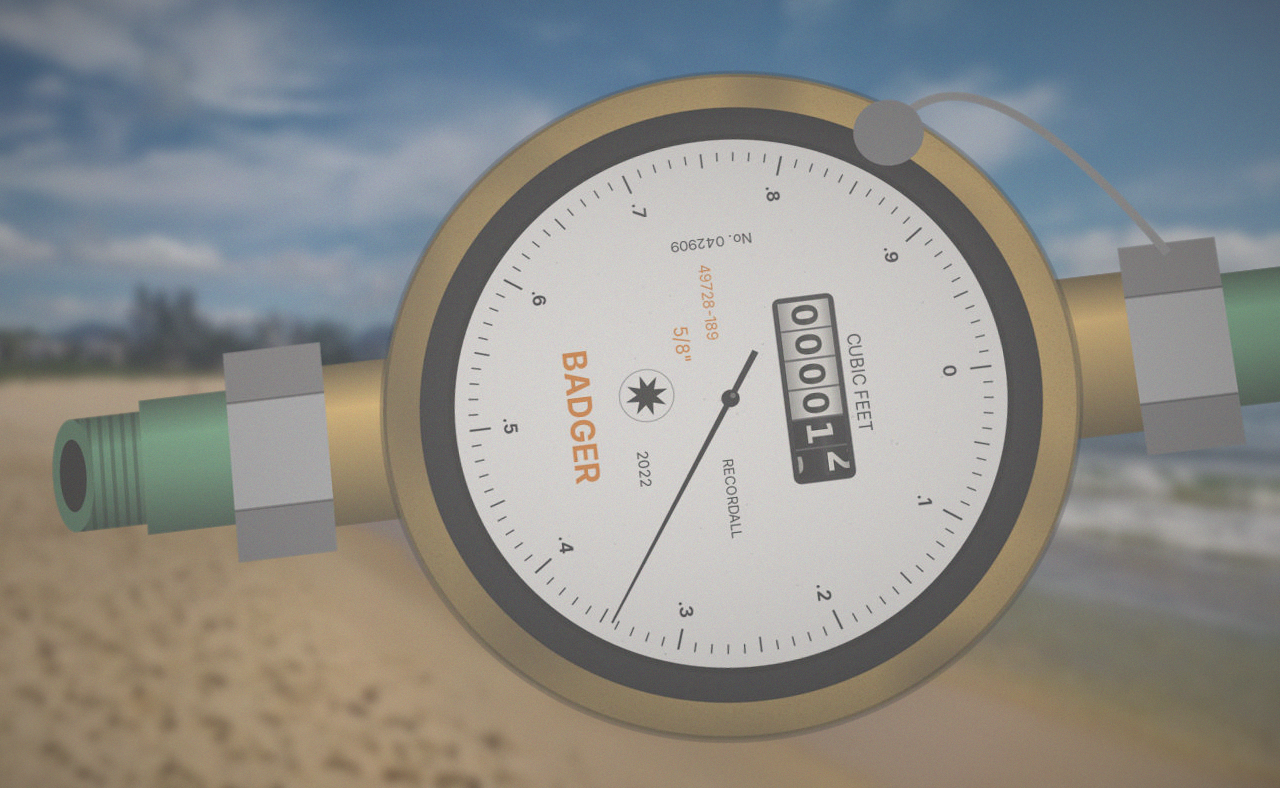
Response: ft³ 12.34
